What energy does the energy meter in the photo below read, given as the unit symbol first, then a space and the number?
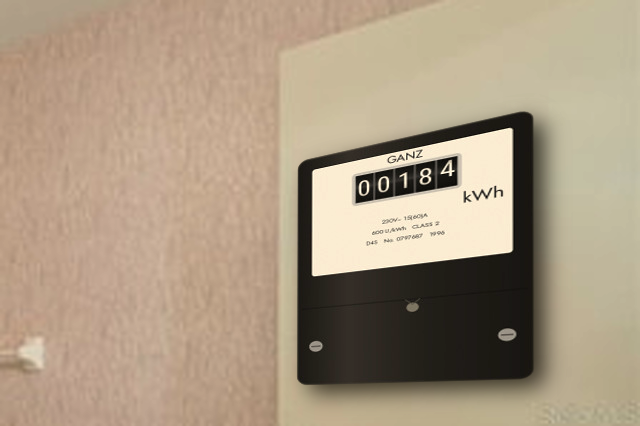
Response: kWh 184
